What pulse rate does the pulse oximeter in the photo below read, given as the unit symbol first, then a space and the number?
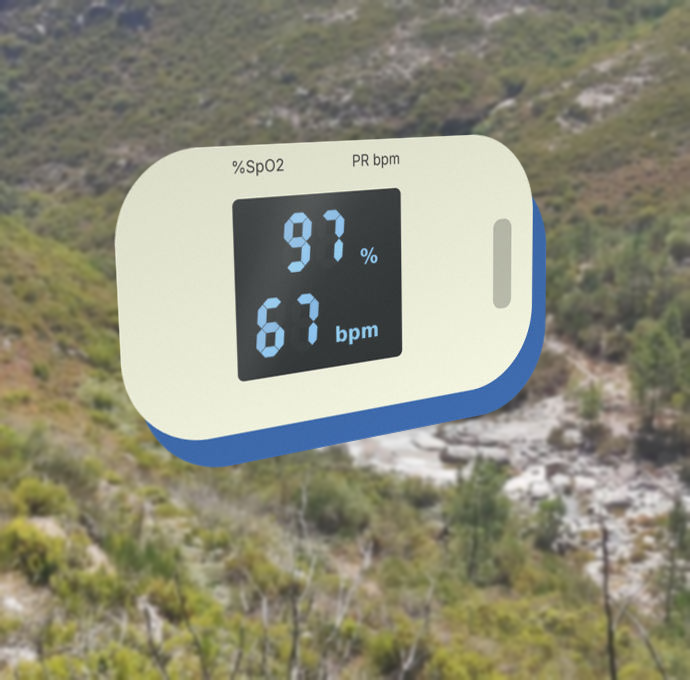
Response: bpm 67
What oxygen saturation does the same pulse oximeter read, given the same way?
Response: % 97
